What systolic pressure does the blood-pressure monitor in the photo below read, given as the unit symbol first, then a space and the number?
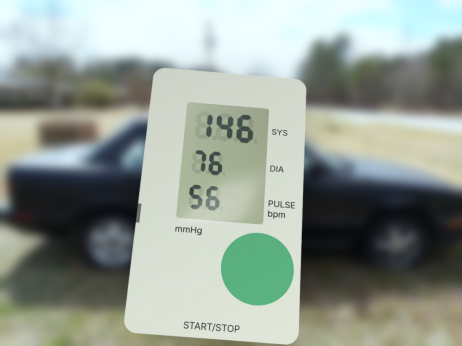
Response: mmHg 146
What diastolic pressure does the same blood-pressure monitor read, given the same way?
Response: mmHg 76
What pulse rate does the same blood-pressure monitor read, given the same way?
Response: bpm 56
